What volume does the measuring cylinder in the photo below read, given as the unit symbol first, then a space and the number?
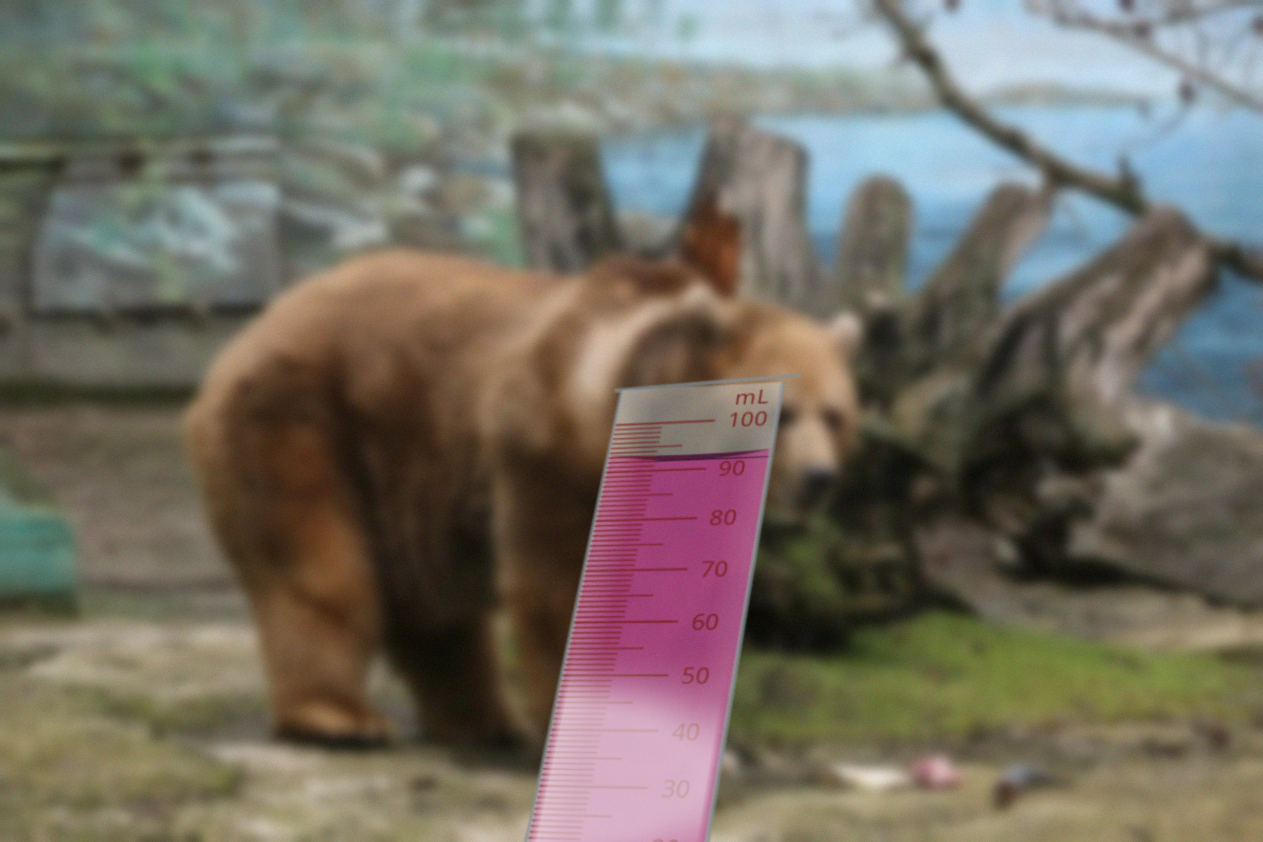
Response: mL 92
